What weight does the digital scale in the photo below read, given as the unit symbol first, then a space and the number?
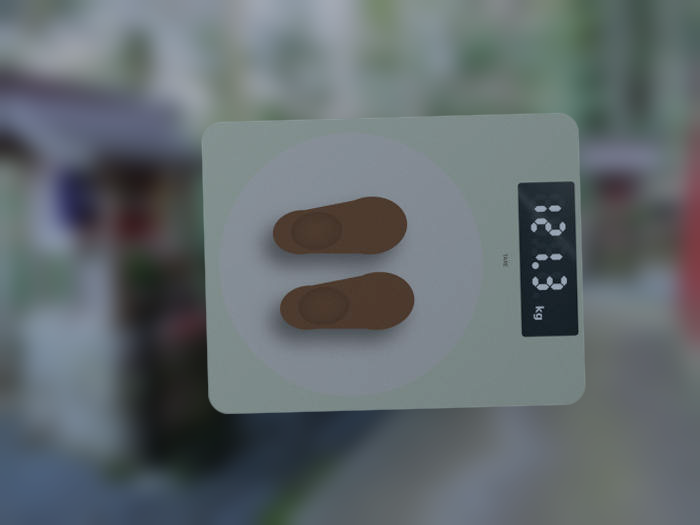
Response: kg 121.3
